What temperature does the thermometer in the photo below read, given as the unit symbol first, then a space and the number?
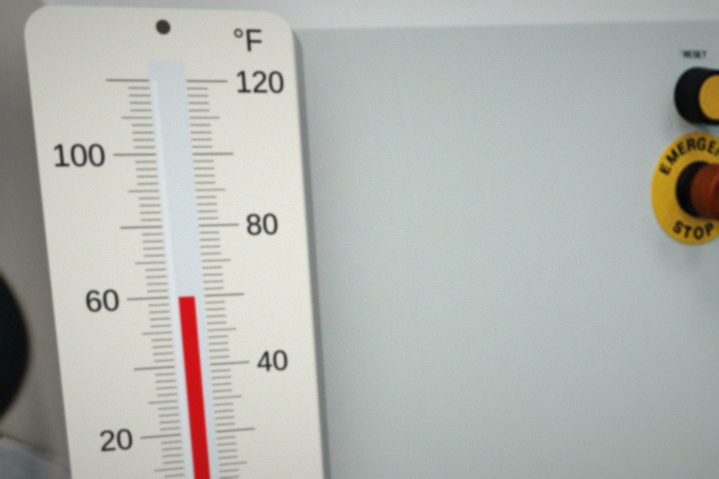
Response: °F 60
